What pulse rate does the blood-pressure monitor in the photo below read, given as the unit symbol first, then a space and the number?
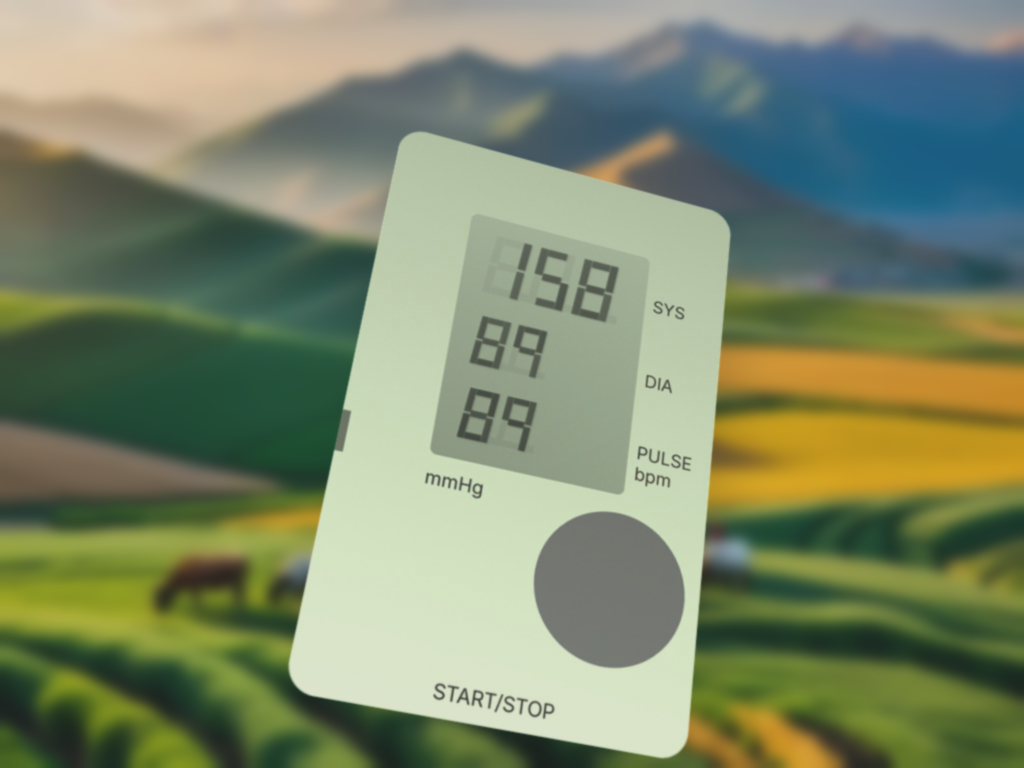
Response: bpm 89
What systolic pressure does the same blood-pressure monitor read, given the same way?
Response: mmHg 158
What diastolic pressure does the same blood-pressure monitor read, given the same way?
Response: mmHg 89
